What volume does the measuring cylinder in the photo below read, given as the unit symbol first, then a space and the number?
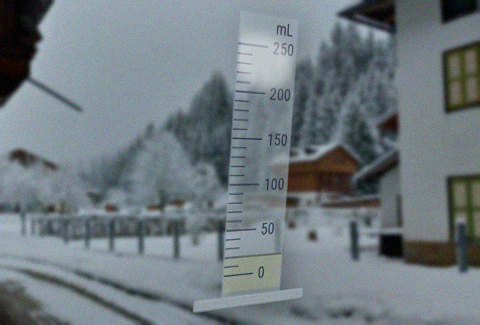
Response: mL 20
